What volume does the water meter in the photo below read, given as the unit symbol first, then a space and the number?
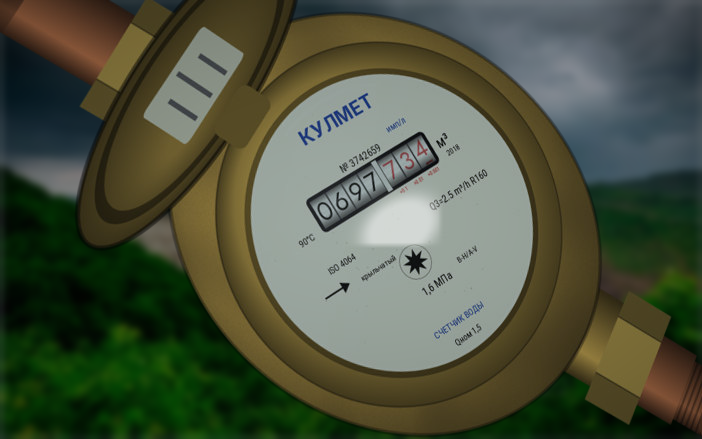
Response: m³ 697.734
